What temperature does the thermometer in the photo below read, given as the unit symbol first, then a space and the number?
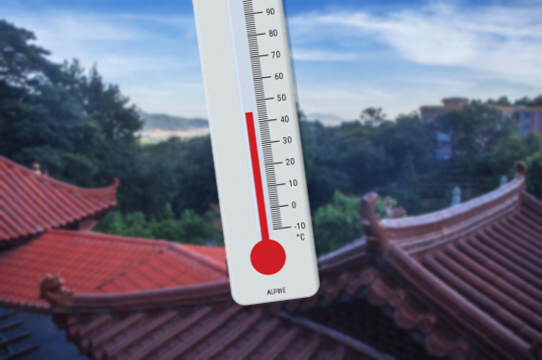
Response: °C 45
